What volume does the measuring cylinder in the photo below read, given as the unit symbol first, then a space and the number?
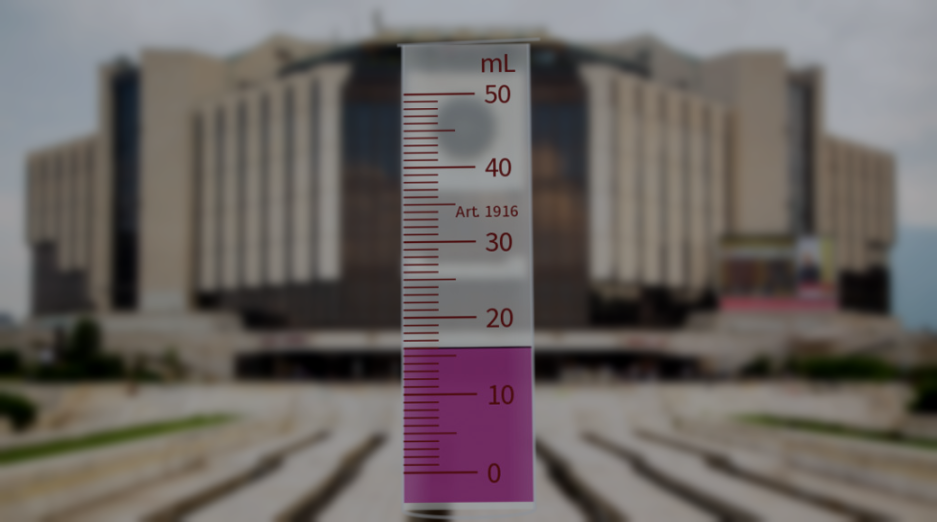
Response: mL 16
